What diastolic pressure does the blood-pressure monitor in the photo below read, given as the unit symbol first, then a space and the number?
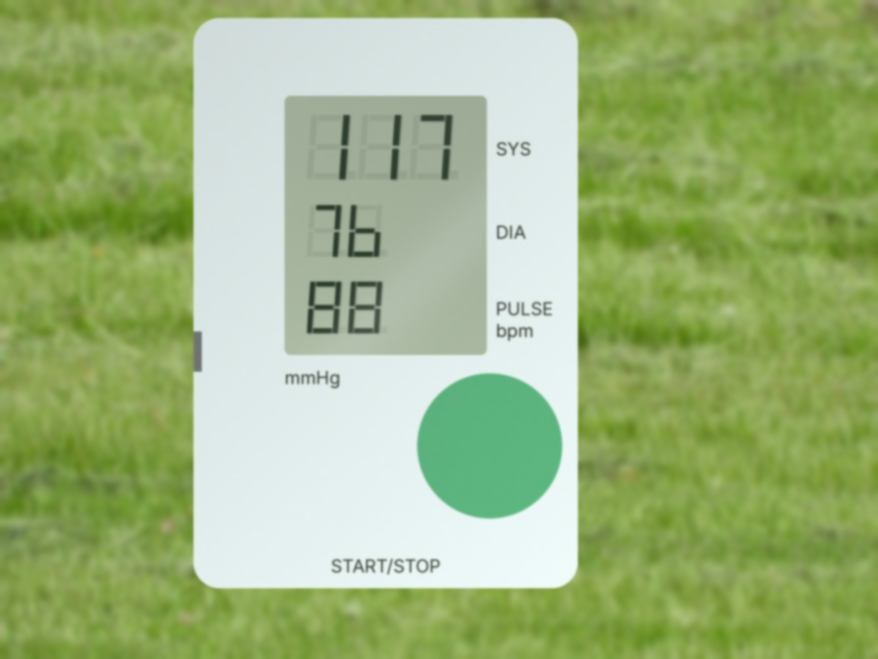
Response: mmHg 76
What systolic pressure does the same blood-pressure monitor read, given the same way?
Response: mmHg 117
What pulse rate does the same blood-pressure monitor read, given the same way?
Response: bpm 88
